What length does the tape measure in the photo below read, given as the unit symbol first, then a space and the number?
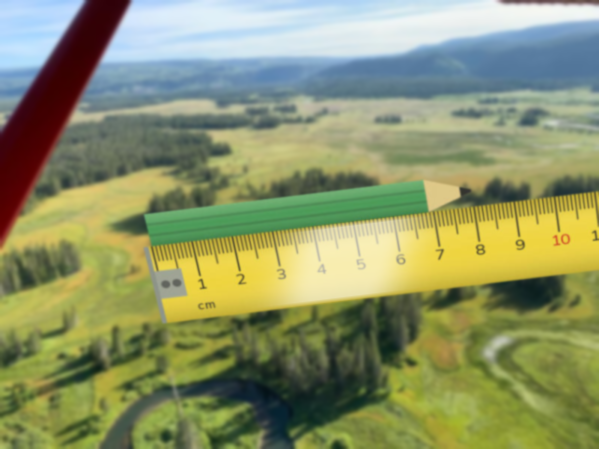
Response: cm 8
